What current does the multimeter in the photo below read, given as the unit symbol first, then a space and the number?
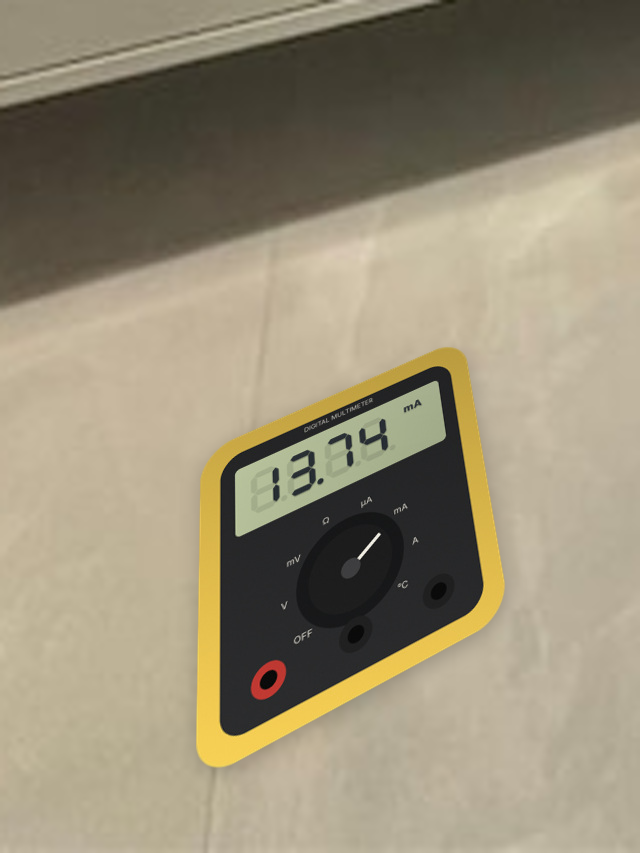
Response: mA 13.74
